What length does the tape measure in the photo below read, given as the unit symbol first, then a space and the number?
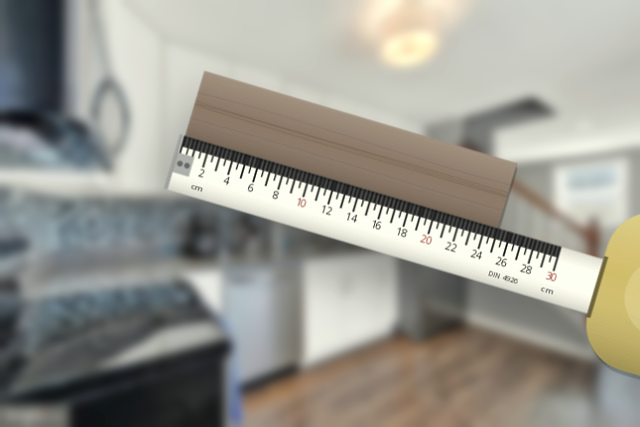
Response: cm 25
